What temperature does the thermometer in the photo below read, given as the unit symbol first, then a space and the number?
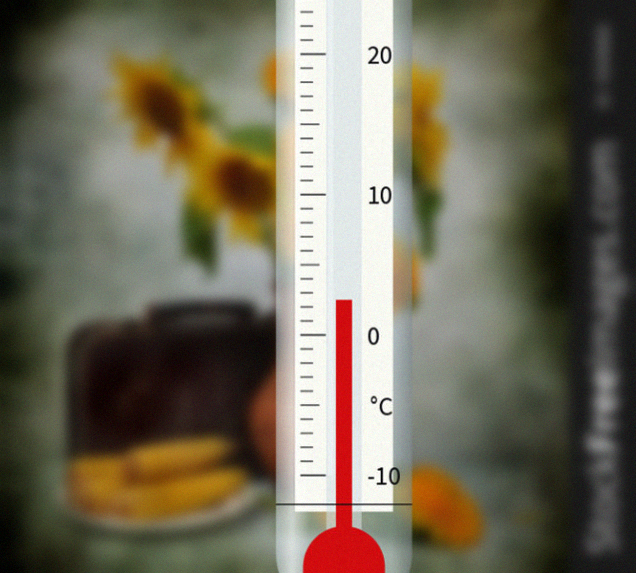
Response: °C 2.5
